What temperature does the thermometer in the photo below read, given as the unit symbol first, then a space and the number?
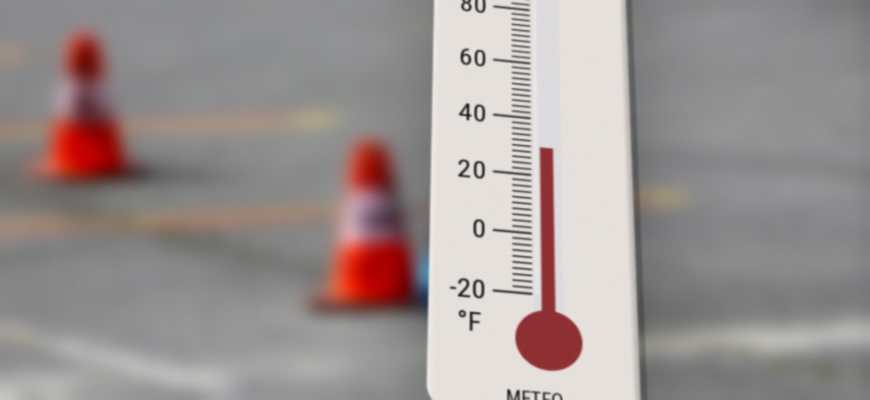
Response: °F 30
